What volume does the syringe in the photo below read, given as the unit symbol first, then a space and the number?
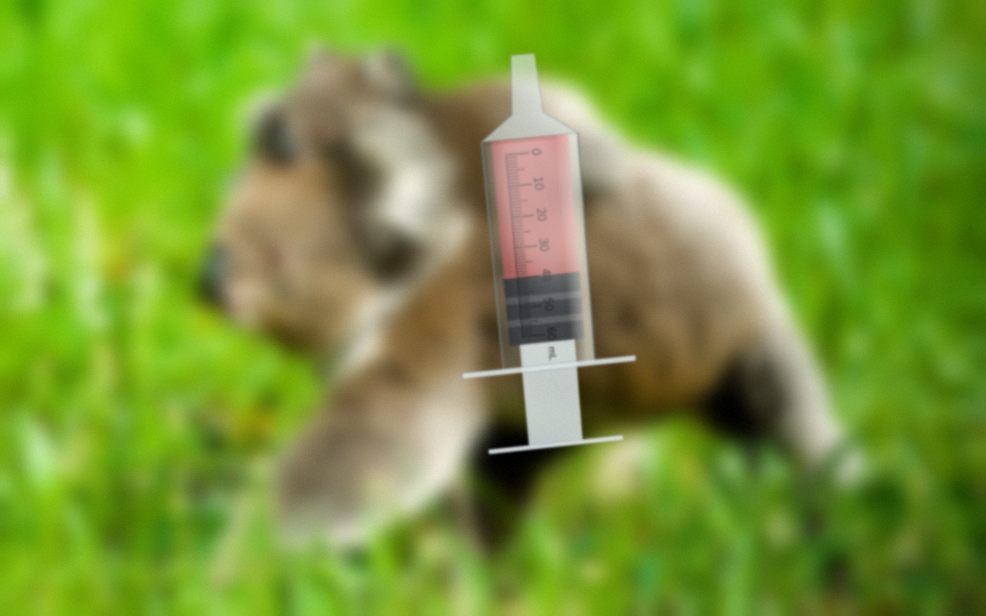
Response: mL 40
